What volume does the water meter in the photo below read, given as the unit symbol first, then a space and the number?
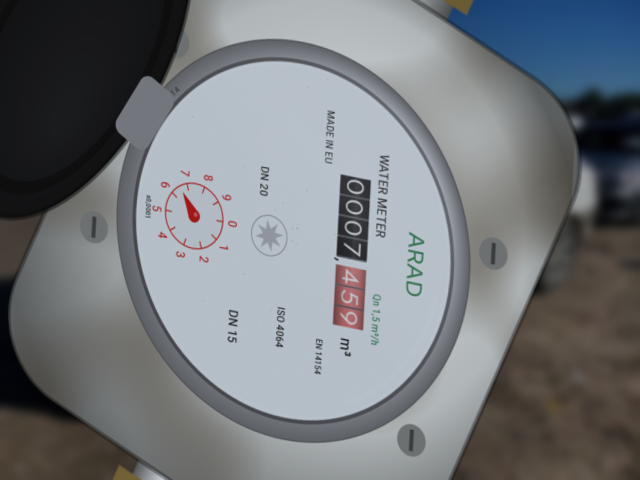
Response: m³ 7.4596
